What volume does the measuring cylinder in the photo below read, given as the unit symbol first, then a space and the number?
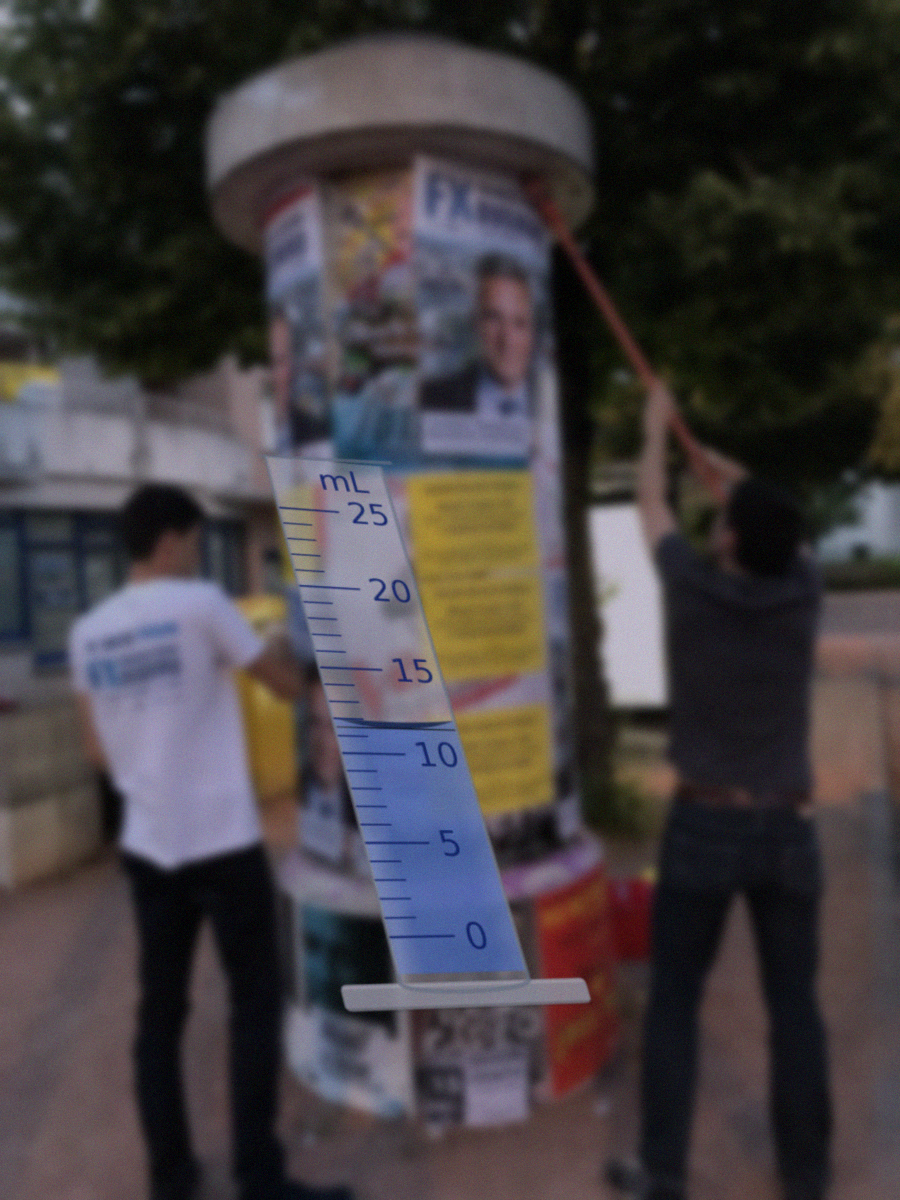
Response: mL 11.5
